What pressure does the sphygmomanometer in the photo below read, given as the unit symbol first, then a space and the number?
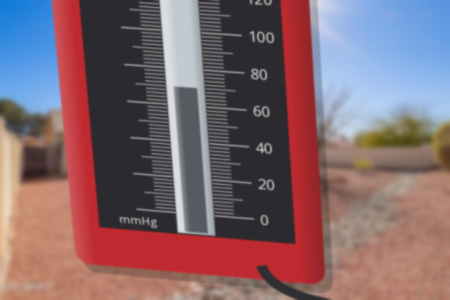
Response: mmHg 70
